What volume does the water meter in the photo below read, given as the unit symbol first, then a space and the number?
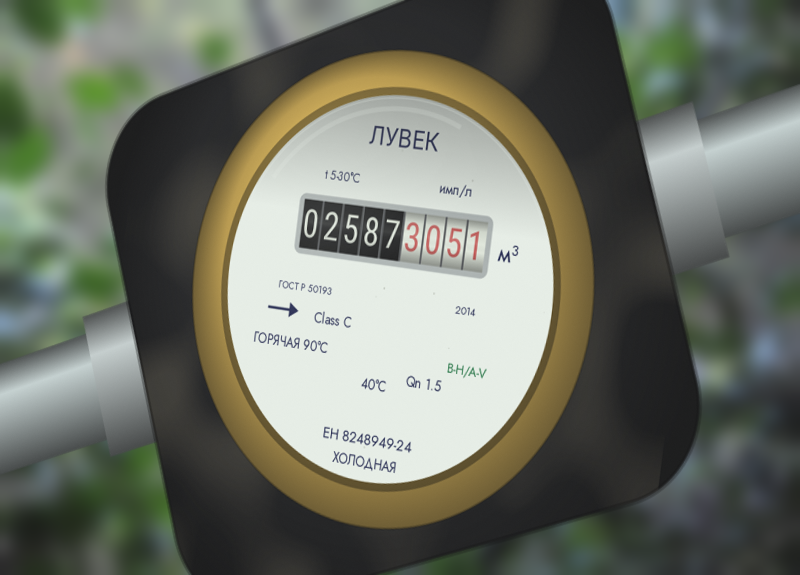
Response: m³ 2587.3051
